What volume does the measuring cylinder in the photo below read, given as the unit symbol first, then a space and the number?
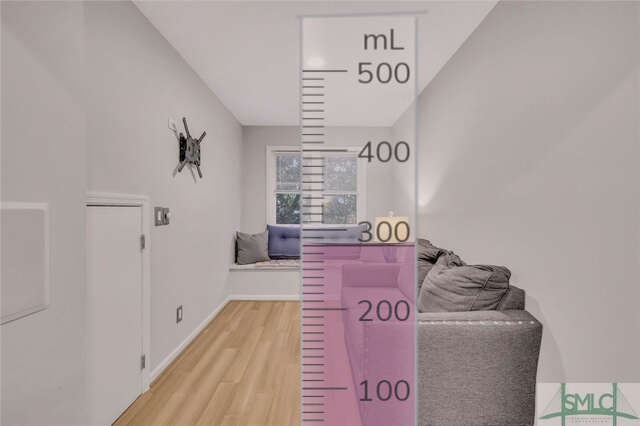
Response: mL 280
